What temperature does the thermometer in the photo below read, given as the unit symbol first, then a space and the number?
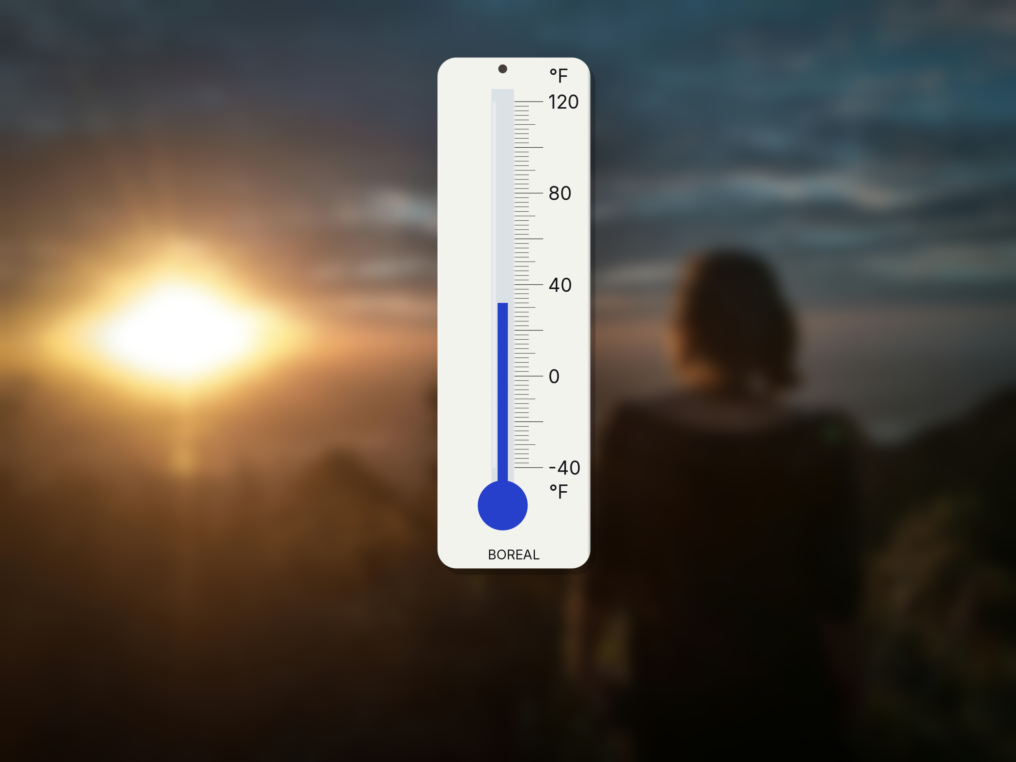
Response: °F 32
